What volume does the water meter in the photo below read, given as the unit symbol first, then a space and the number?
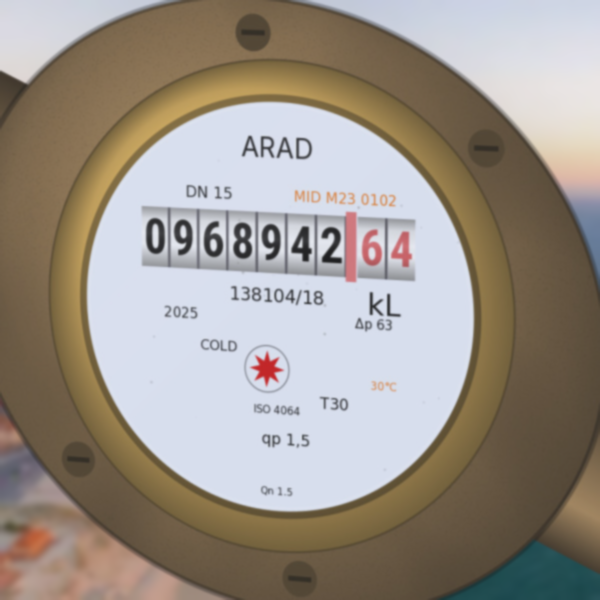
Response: kL 968942.64
